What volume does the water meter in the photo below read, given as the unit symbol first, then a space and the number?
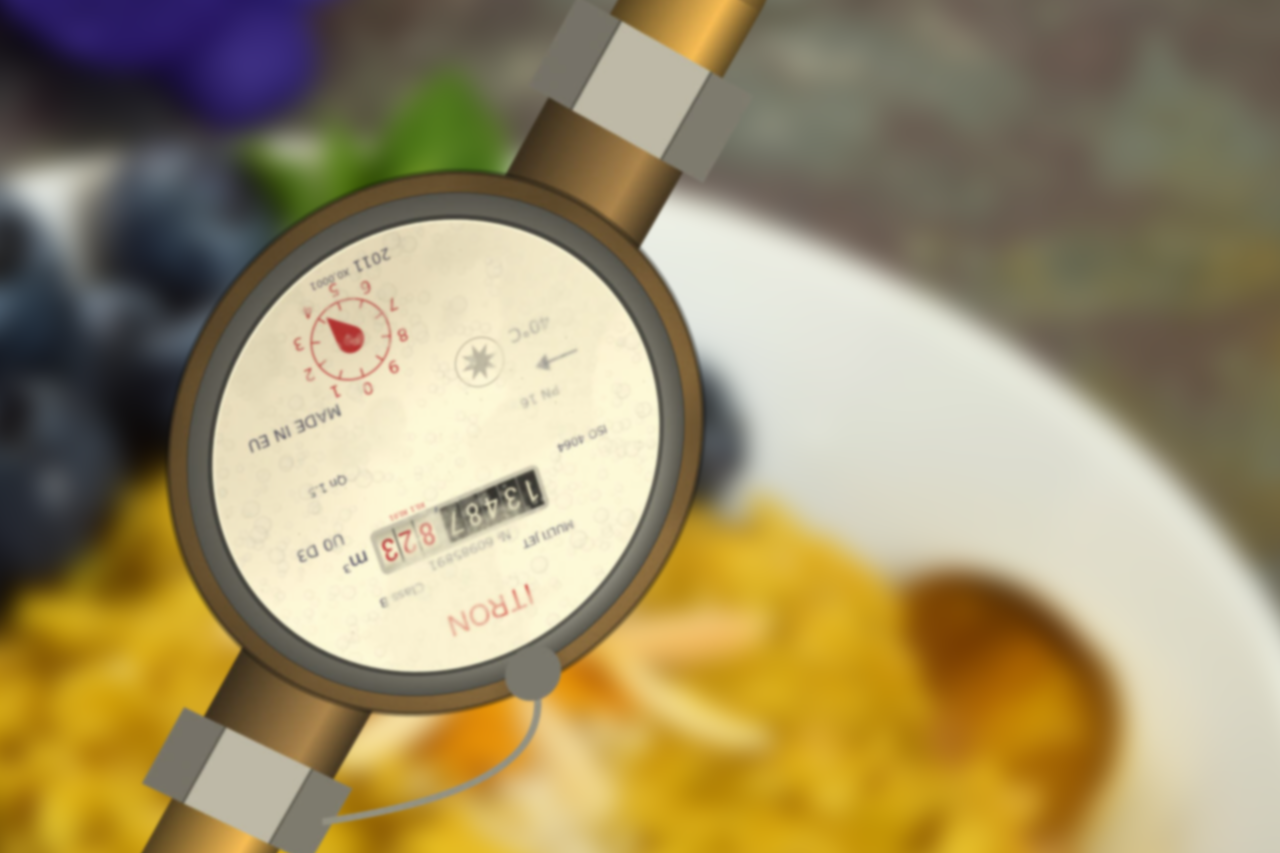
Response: m³ 13487.8234
